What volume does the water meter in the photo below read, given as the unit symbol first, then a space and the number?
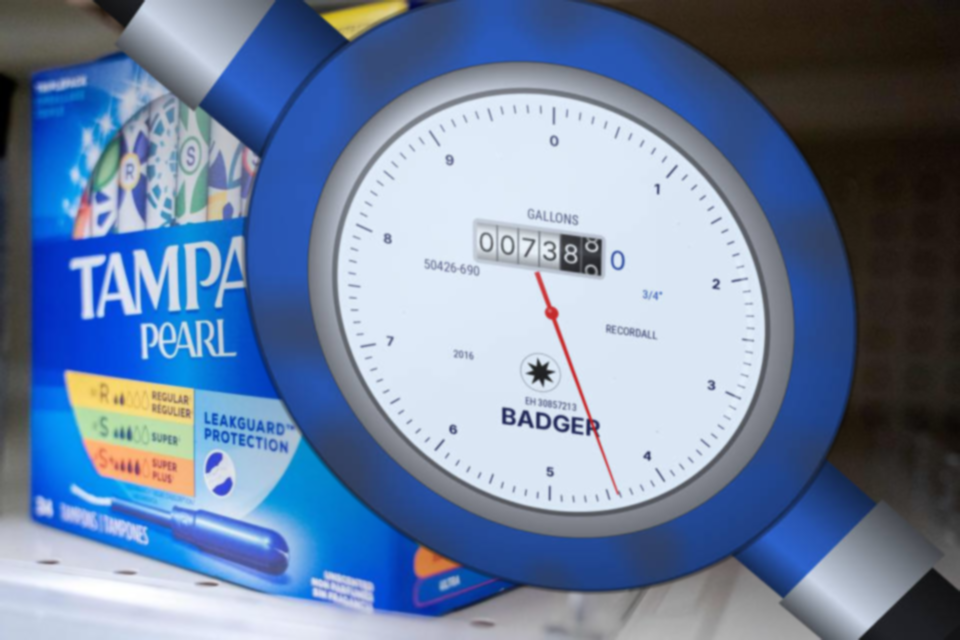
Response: gal 73884.4
